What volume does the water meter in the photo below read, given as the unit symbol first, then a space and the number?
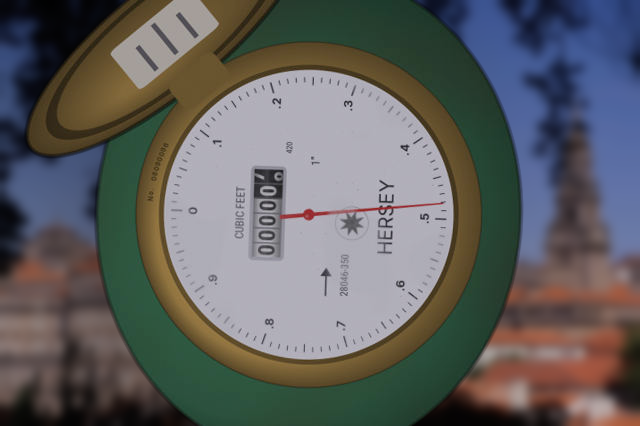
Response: ft³ 7.48
